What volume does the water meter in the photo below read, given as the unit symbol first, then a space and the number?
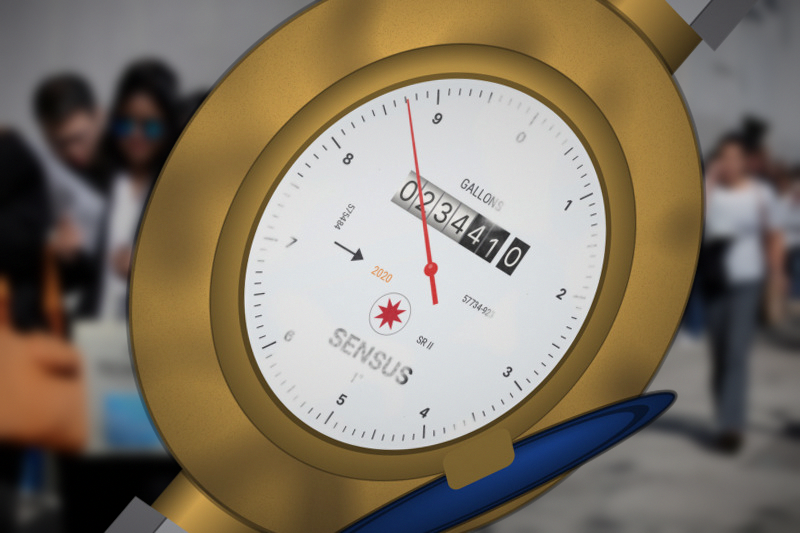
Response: gal 234408.7
